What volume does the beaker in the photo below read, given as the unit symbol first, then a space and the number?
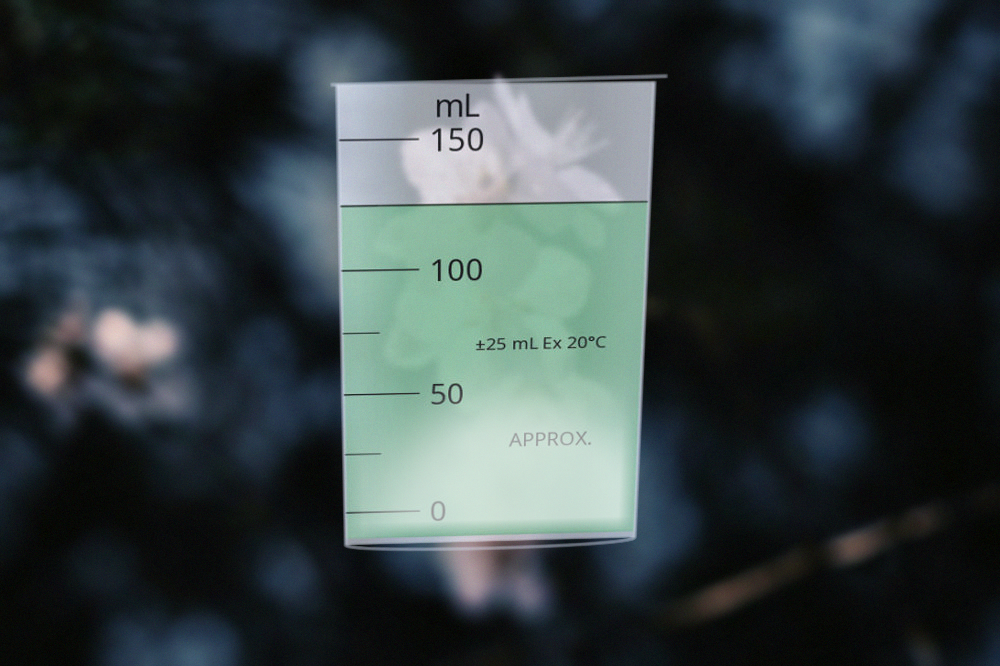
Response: mL 125
